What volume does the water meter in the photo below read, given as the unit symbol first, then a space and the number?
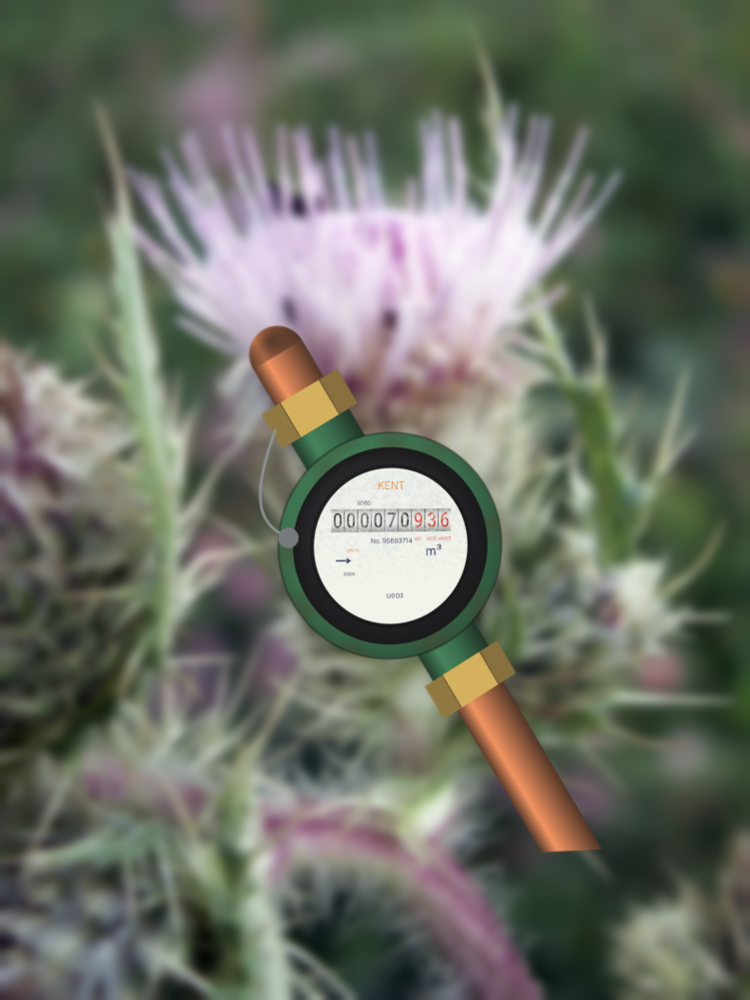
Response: m³ 70.936
